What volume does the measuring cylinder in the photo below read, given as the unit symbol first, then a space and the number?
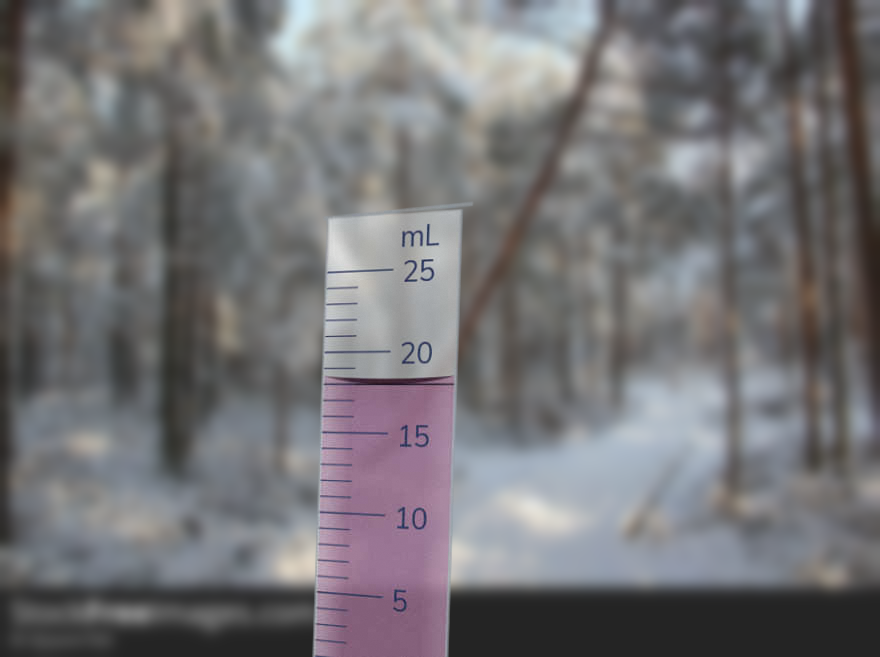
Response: mL 18
